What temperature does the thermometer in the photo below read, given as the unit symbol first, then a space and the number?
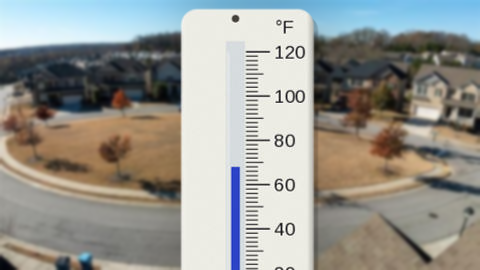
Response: °F 68
